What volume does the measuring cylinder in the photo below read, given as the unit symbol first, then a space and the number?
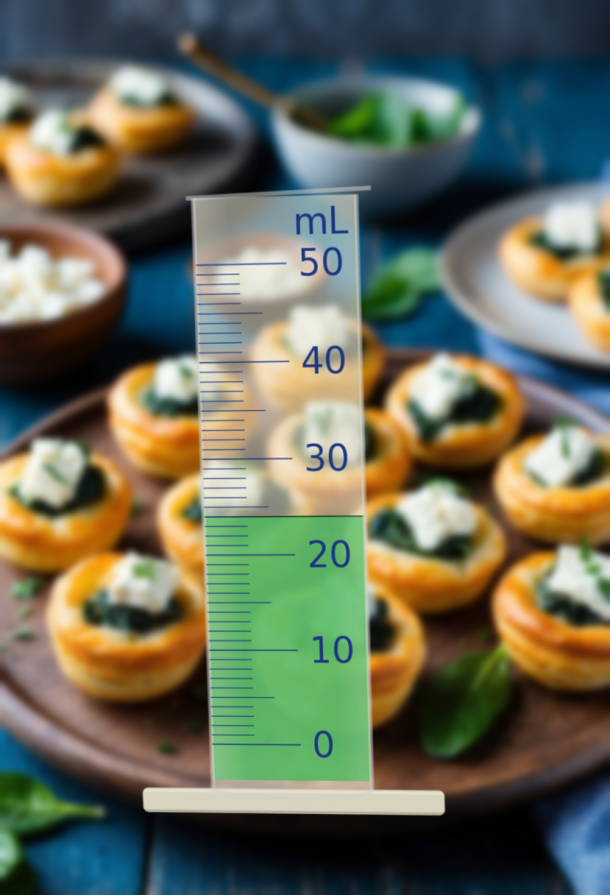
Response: mL 24
